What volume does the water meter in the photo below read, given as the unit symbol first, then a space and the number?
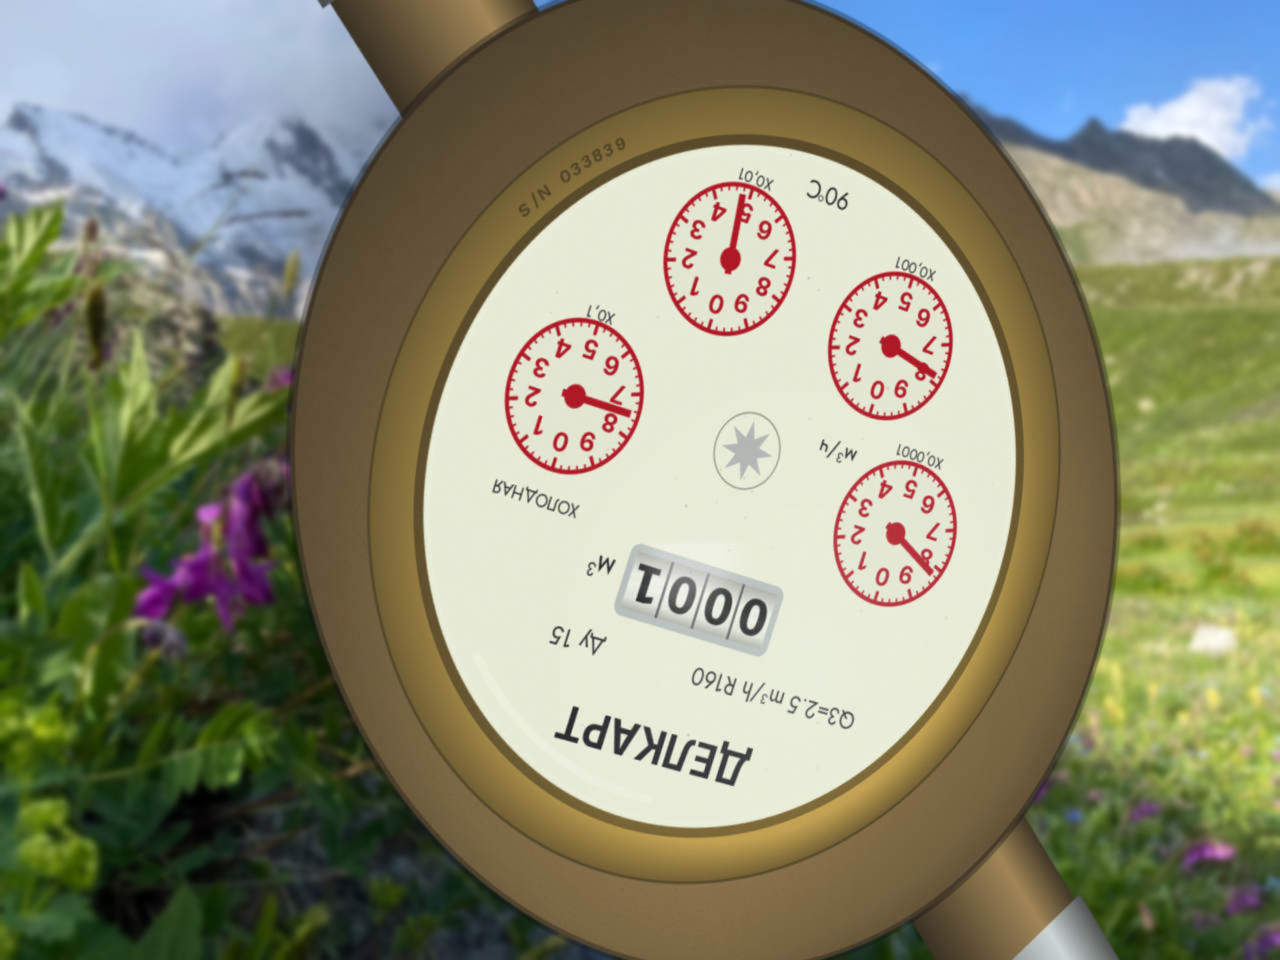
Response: m³ 1.7478
